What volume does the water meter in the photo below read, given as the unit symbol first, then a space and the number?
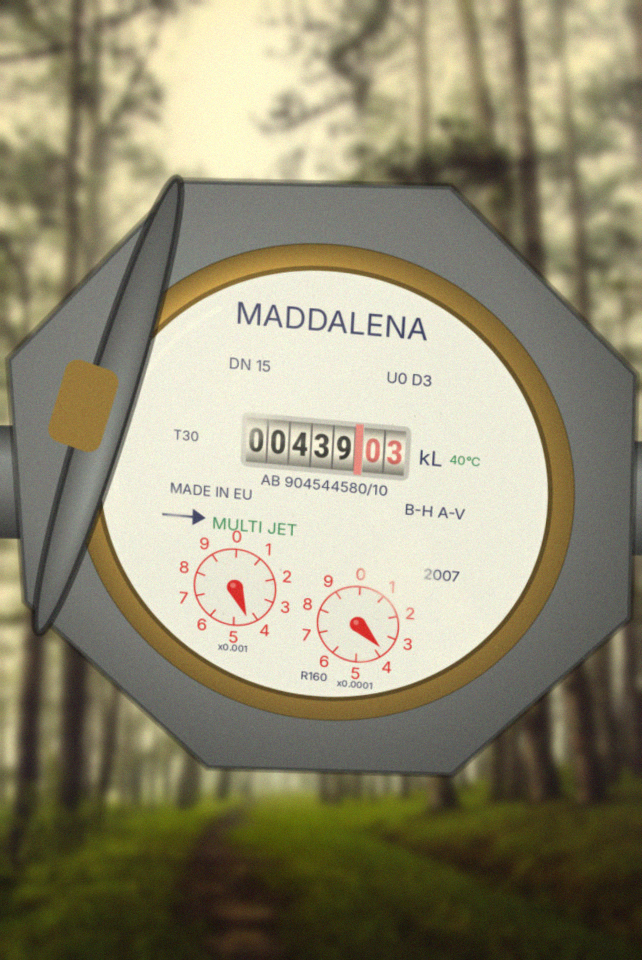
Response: kL 439.0343
